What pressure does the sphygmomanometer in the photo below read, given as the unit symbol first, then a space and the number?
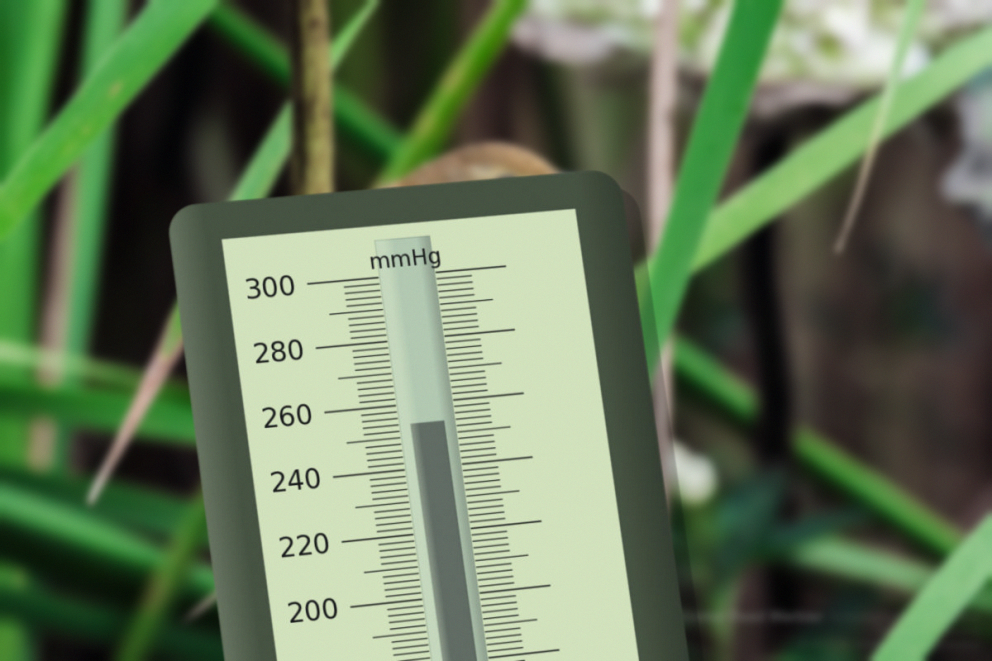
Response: mmHg 254
